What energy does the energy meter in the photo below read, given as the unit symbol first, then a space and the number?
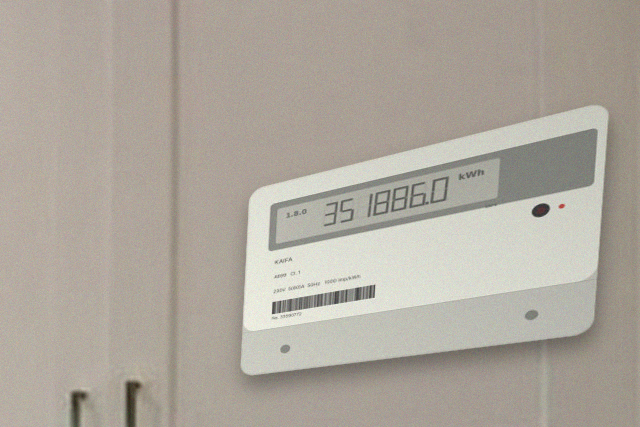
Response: kWh 351886.0
